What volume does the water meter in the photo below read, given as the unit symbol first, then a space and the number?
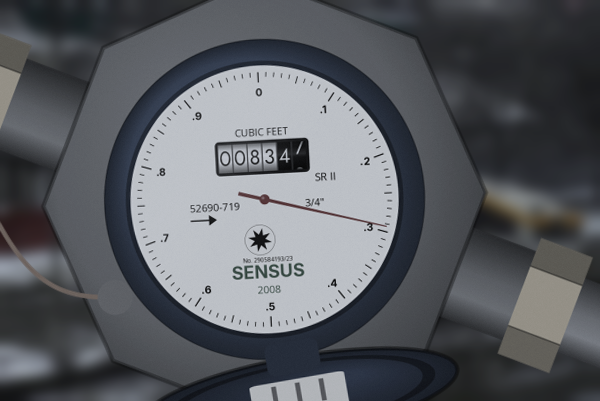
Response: ft³ 8347.29
